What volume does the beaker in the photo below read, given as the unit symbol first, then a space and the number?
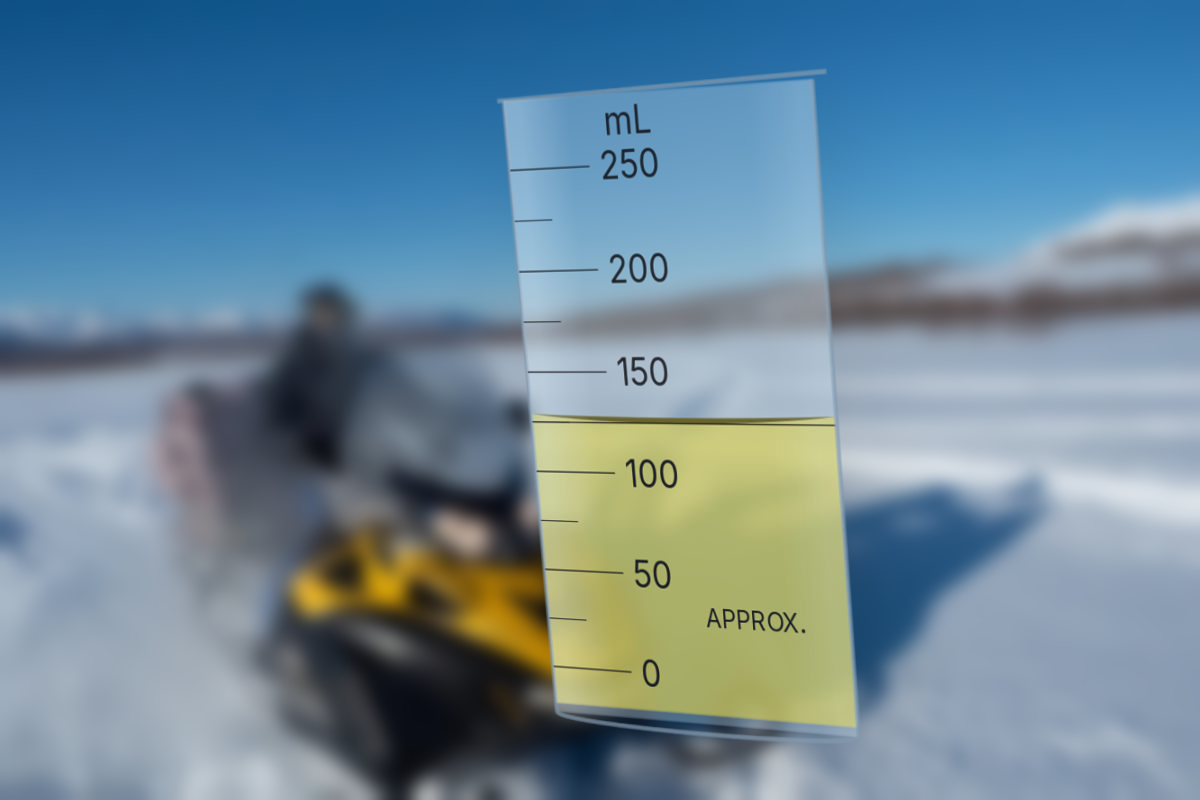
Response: mL 125
